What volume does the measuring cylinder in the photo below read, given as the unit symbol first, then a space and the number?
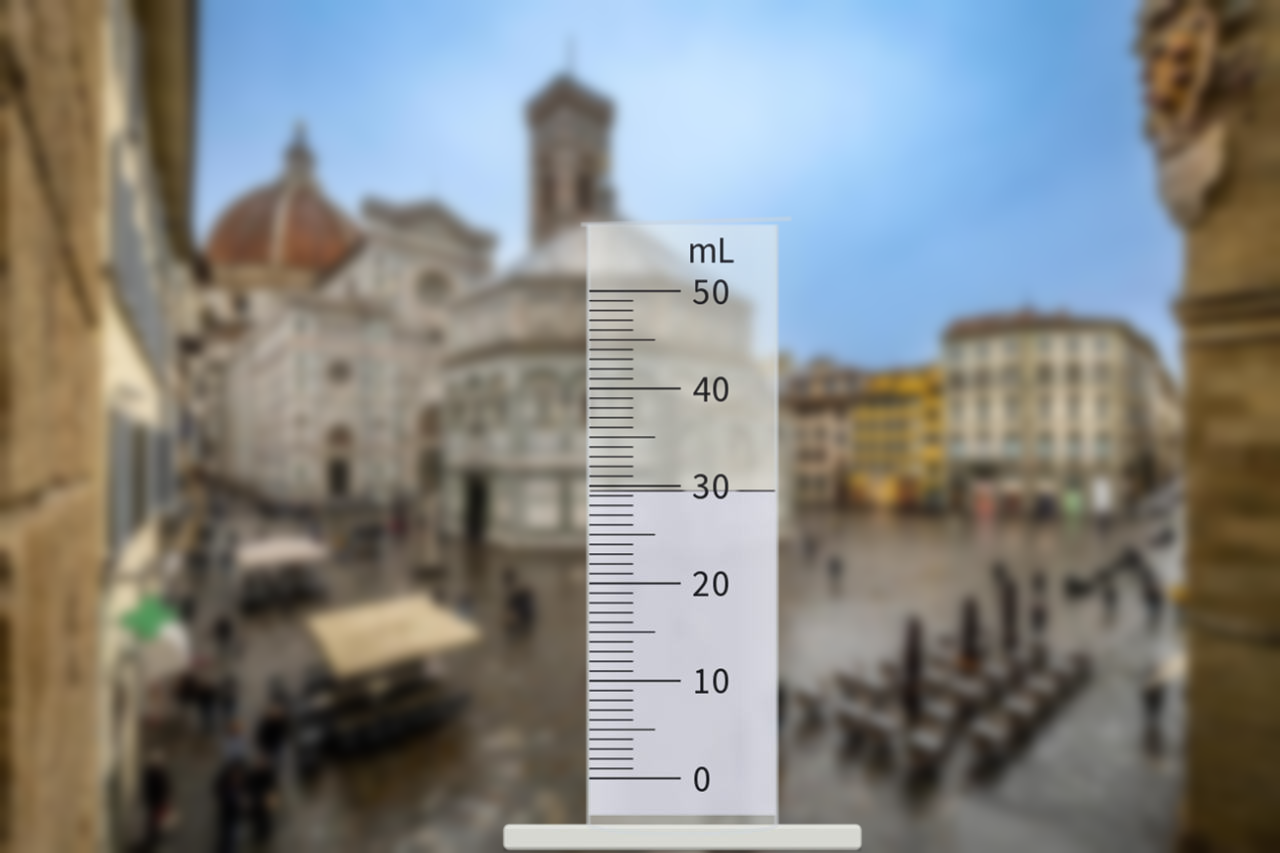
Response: mL 29.5
